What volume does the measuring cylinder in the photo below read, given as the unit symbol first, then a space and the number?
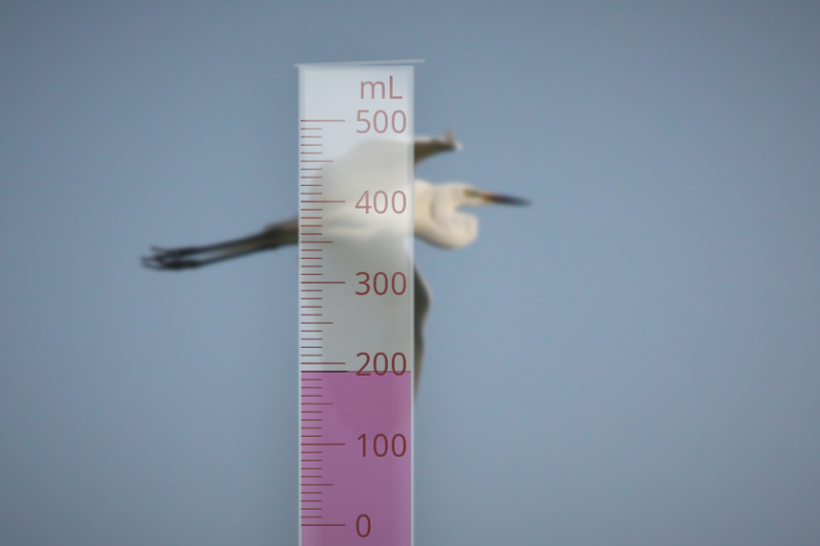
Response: mL 190
